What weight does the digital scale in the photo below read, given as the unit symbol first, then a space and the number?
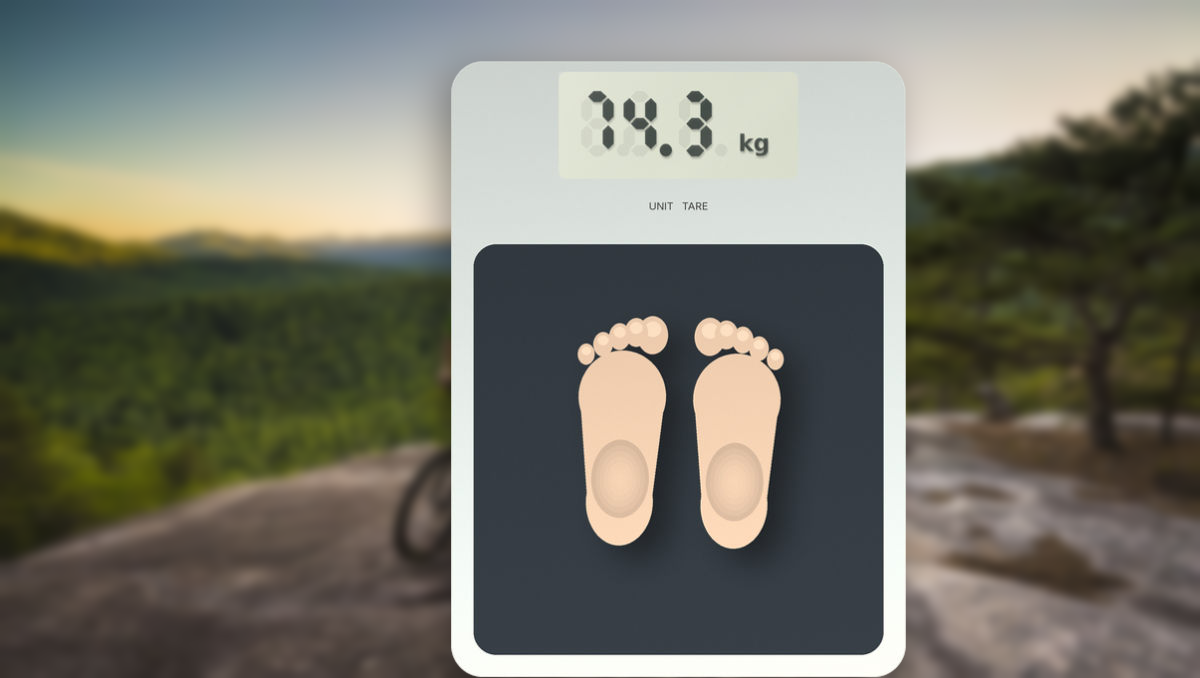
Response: kg 74.3
